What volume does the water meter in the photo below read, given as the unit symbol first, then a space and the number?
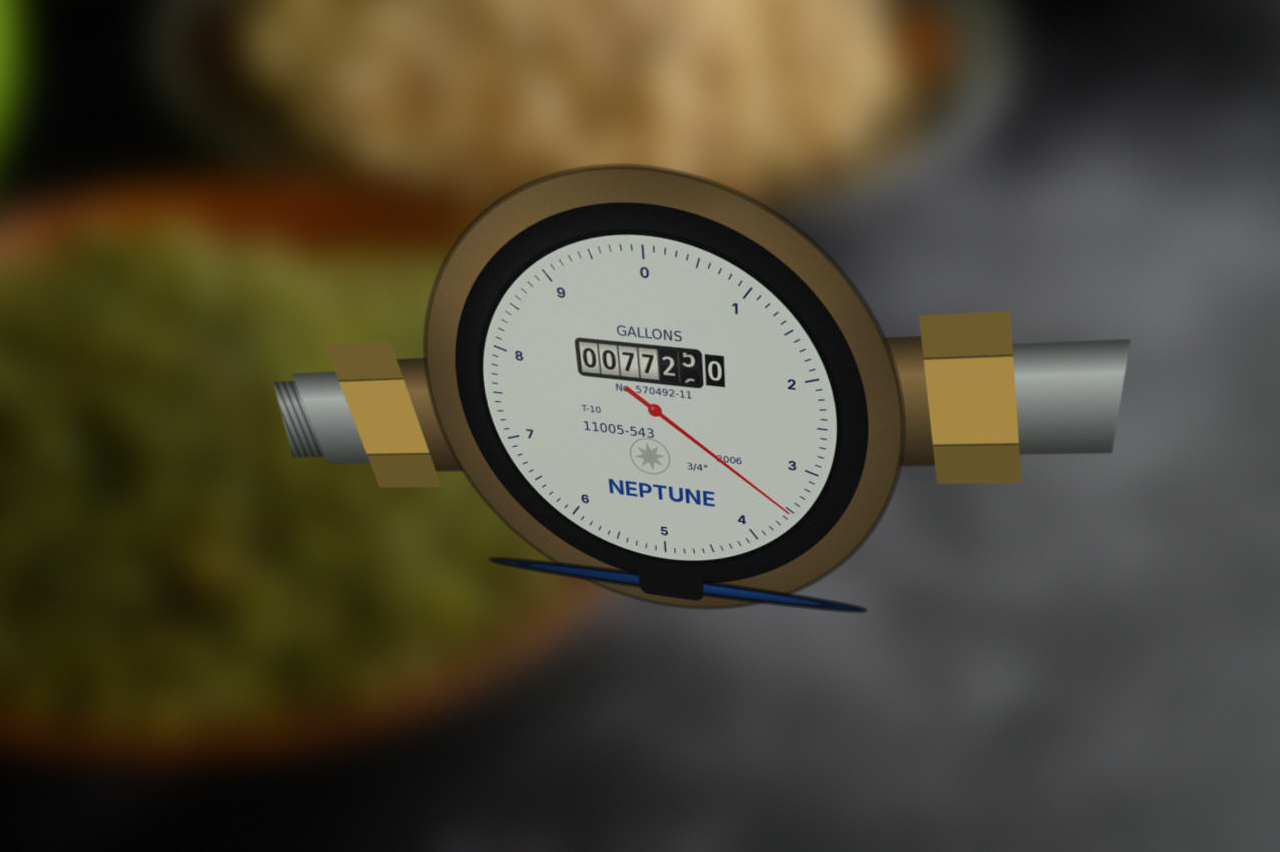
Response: gal 77253.5
